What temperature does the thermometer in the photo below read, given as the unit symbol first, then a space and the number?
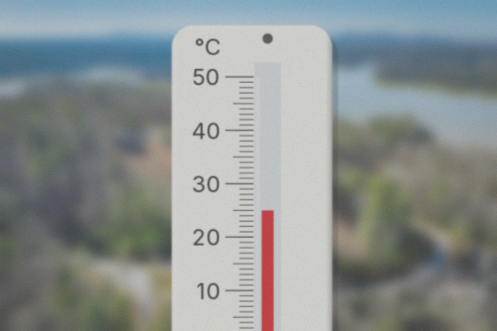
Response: °C 25
